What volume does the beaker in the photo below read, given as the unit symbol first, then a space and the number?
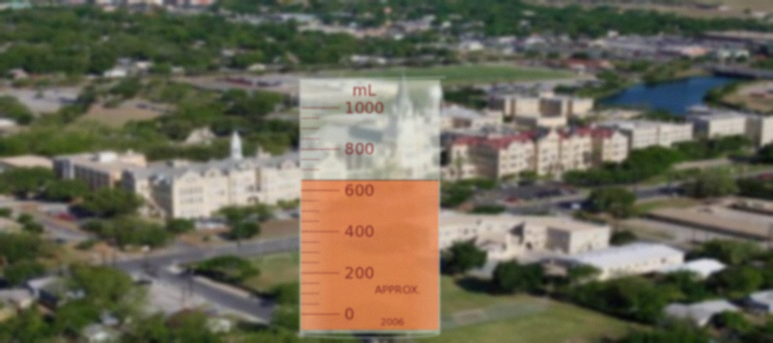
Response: mL 650
